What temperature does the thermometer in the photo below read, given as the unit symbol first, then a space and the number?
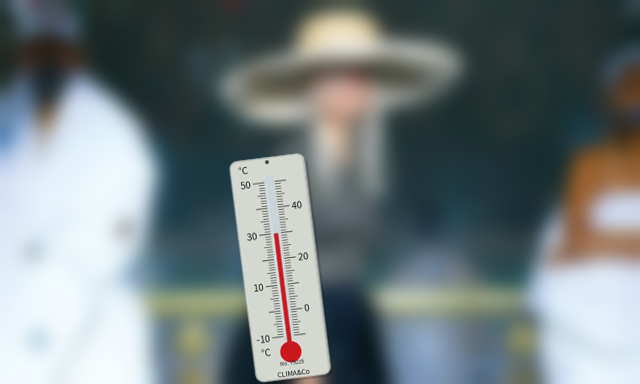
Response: °C 30
